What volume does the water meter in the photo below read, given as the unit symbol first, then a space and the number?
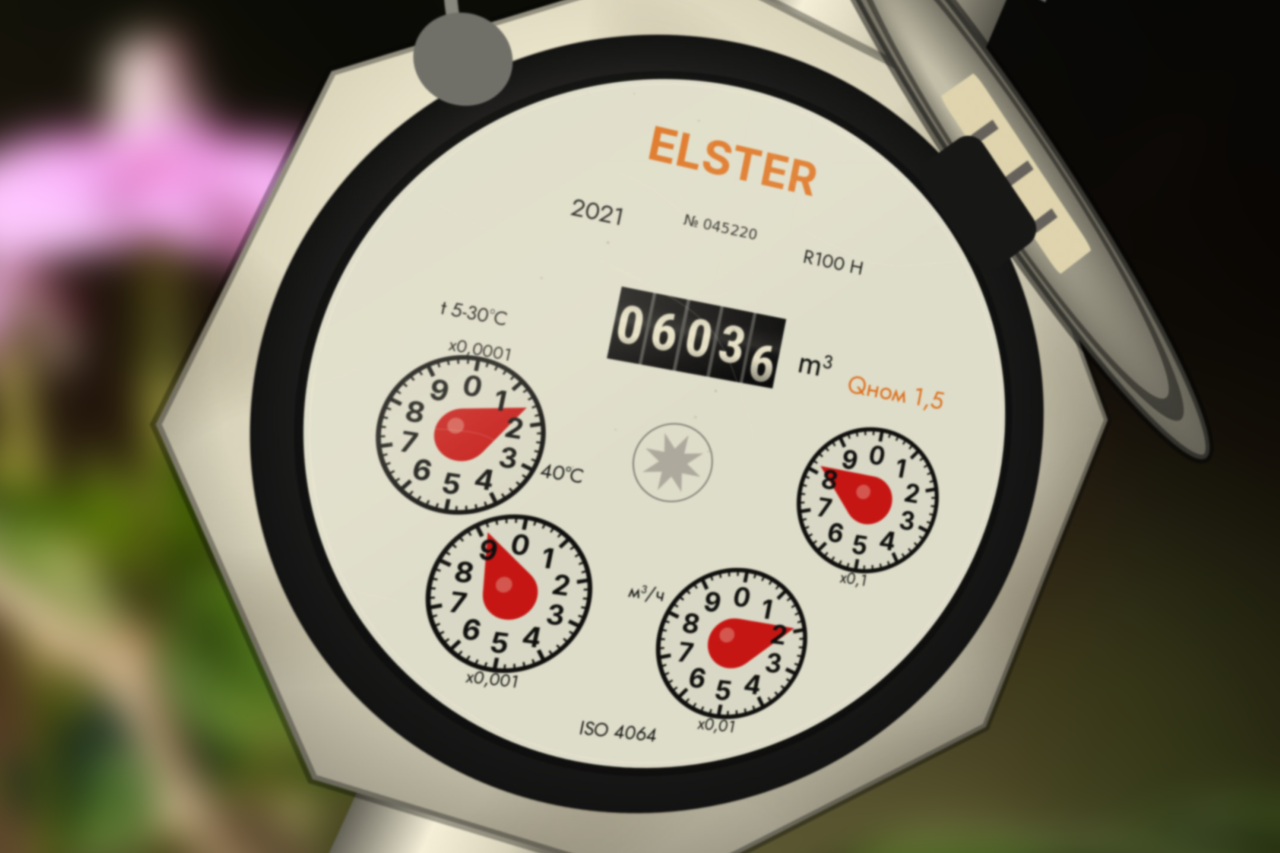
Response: m³ 6035.8191
